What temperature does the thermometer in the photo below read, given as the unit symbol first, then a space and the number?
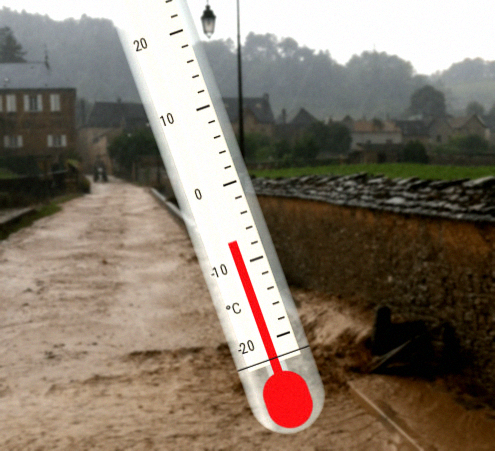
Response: °C -7
